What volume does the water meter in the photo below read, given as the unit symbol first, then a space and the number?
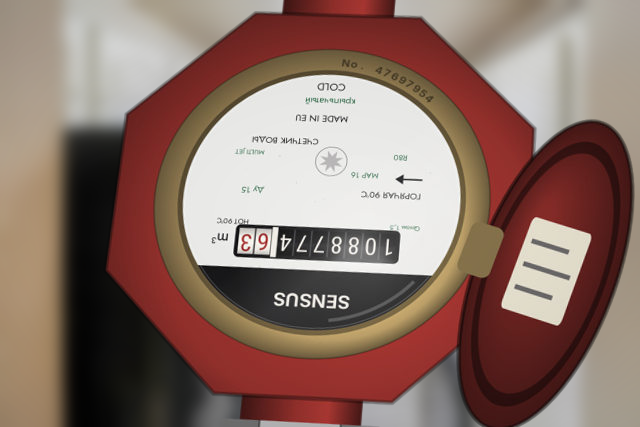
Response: m³ 1088774.63
